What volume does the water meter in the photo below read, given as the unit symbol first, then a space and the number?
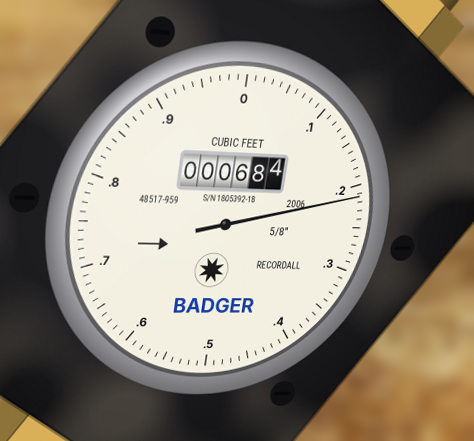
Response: ft³ 684.21
